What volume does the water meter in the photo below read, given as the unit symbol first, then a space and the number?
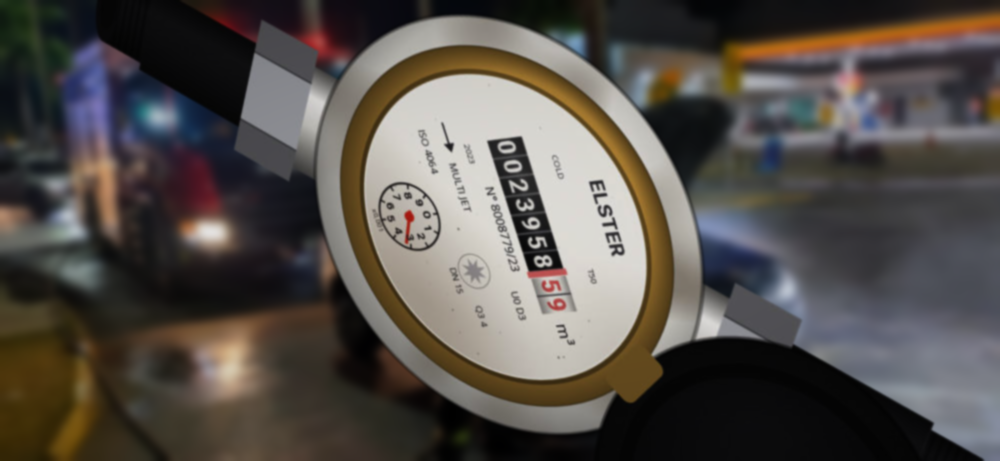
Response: m³ 23958.593
